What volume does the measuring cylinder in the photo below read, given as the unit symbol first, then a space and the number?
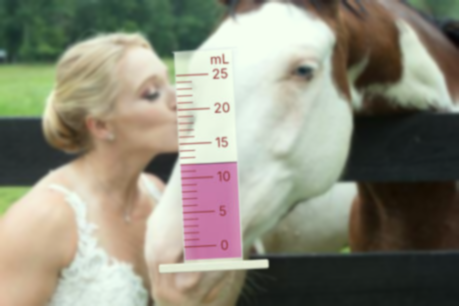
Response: mL 12
